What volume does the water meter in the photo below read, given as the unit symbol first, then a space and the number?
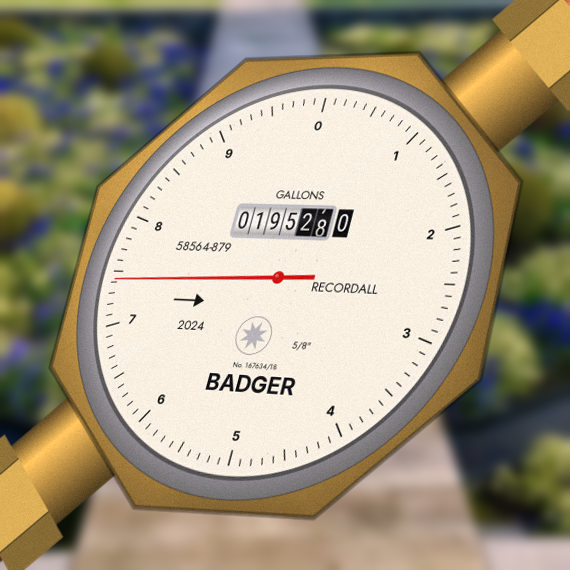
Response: gal 195277.4
